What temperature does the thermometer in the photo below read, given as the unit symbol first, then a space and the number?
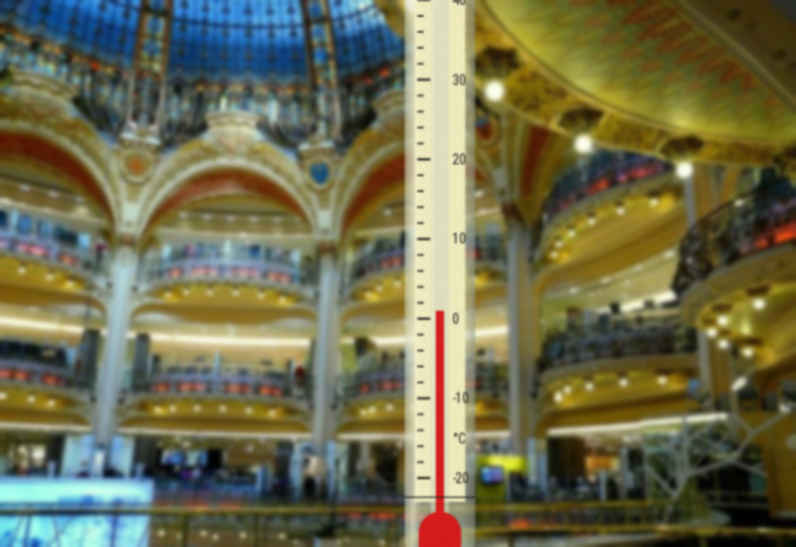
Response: °C 1
